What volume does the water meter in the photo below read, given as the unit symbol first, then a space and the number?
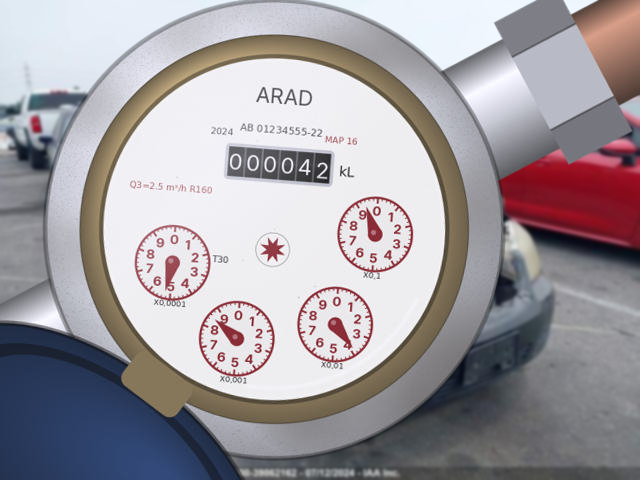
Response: kL 41.9385
